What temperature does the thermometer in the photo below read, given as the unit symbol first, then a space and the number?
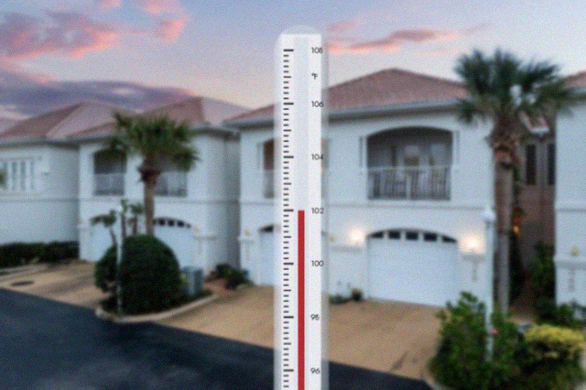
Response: °F 102
